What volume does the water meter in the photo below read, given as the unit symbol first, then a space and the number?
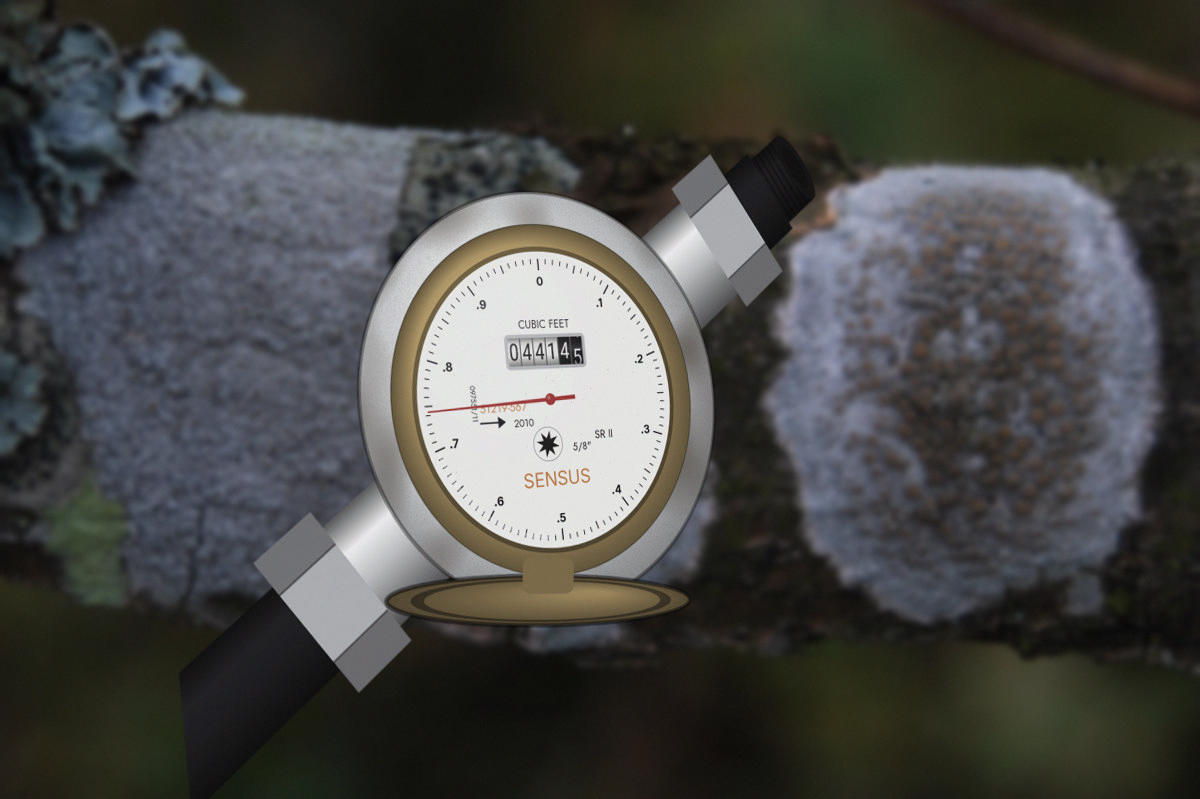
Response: ft³ 44144.74
